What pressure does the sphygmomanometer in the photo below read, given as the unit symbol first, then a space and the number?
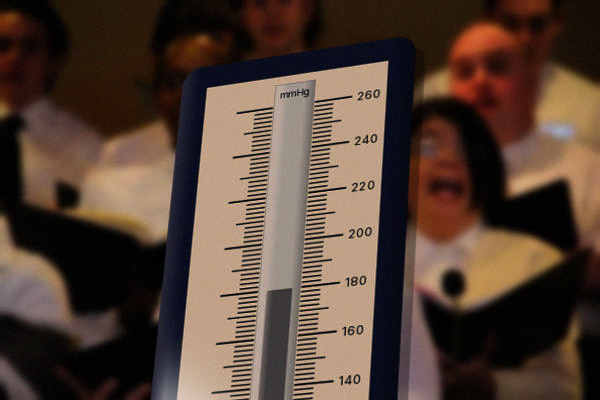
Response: mmHg 180
